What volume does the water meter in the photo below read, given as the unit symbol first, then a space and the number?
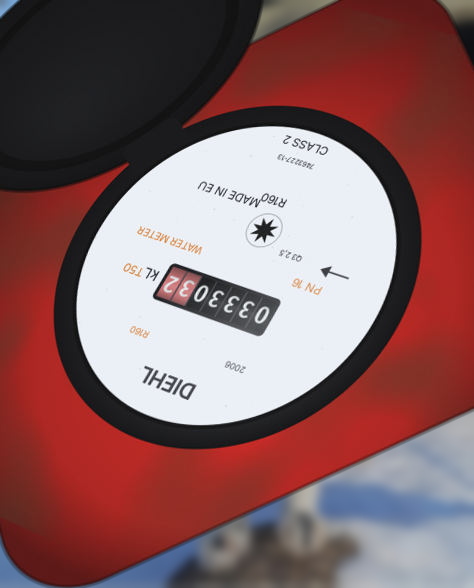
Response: kL 3330.32
